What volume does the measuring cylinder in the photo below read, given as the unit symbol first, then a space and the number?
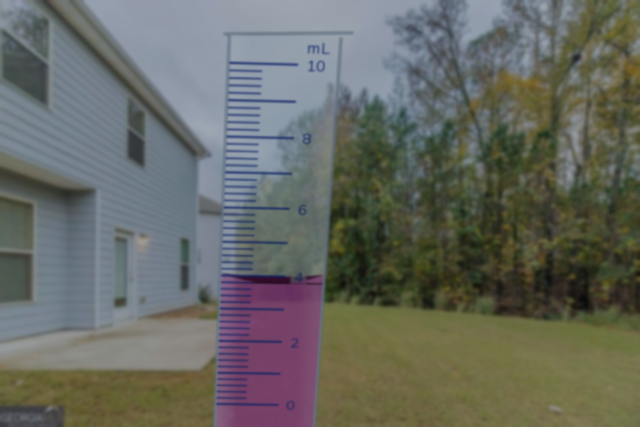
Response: mL 3.8
